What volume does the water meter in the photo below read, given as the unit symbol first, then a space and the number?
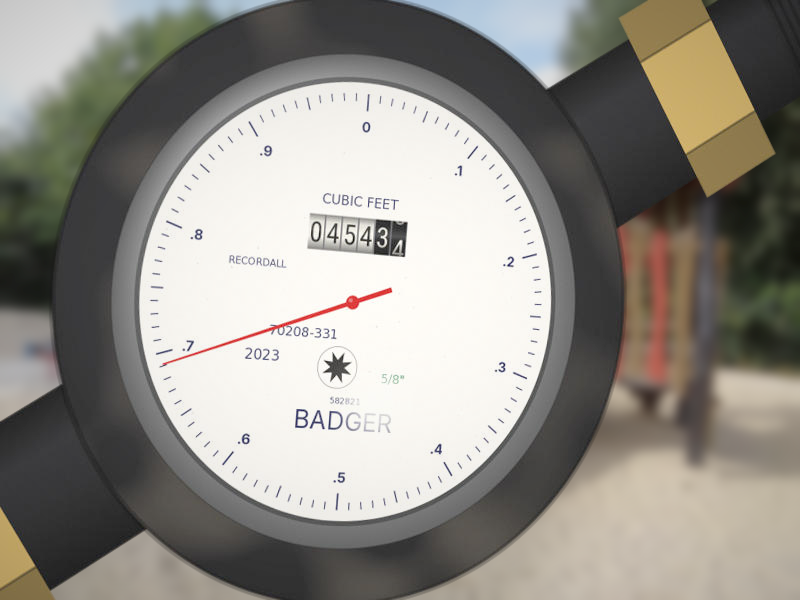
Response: ft³ 45433.69
